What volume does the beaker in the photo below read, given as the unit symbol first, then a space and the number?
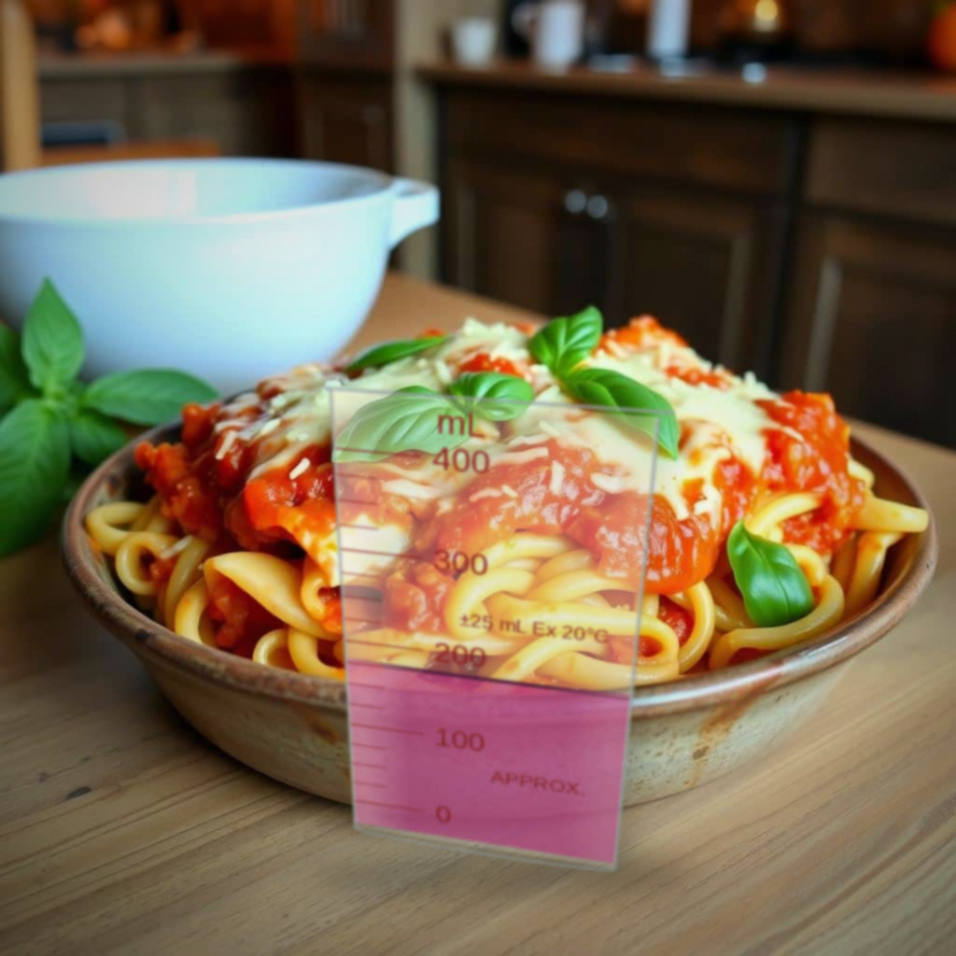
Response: mL 175
